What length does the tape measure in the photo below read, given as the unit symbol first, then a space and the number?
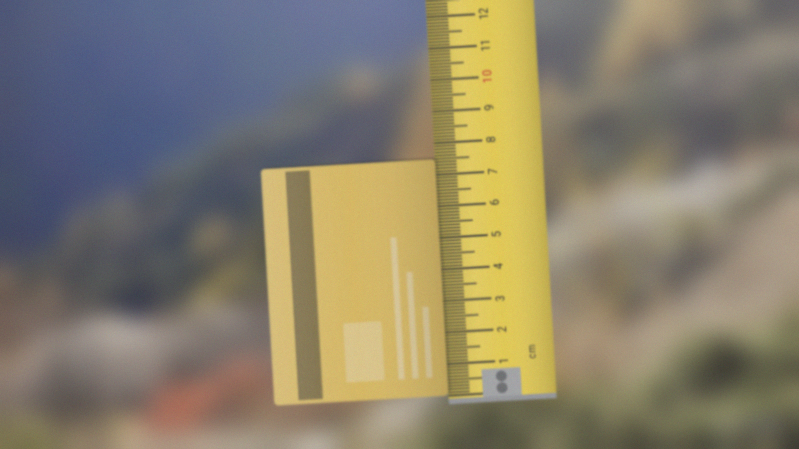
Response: cm 7.5
